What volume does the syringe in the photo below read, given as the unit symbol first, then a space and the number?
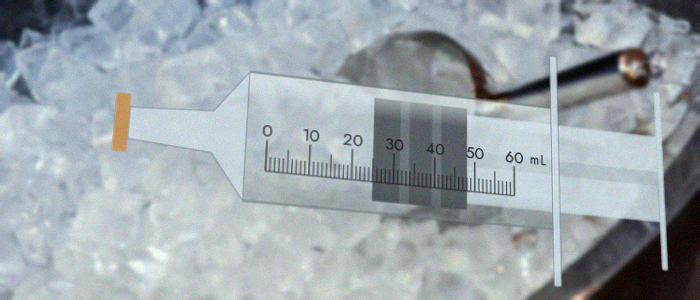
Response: mL 25
